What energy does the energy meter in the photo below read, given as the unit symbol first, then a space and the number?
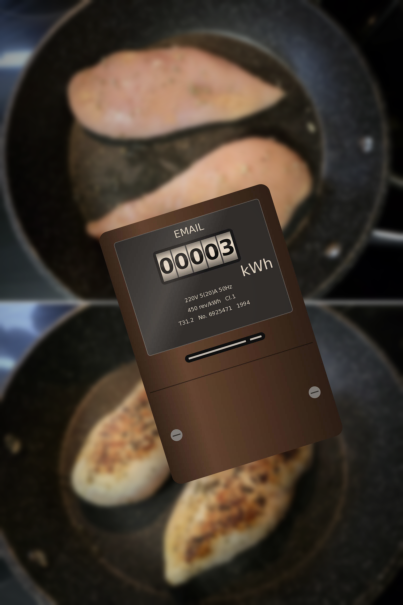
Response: kWh 3
